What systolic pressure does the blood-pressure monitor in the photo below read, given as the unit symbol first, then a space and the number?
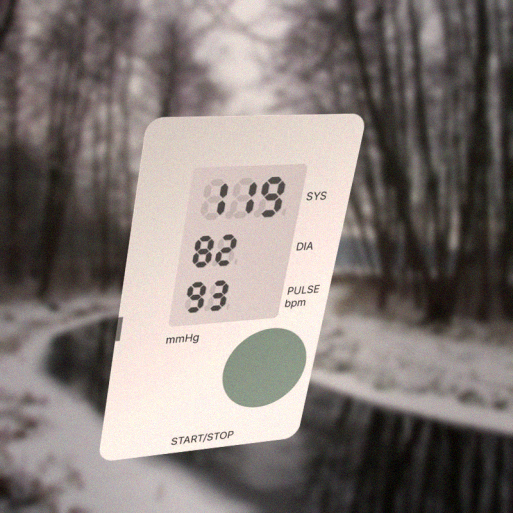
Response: mmHg 119
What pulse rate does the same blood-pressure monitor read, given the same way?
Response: bpm 93
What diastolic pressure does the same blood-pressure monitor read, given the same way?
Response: mmHg 82
